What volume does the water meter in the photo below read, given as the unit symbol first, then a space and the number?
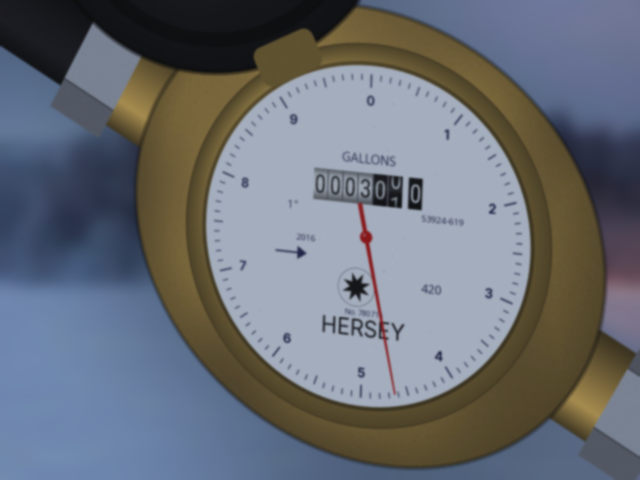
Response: gal 3004.6
